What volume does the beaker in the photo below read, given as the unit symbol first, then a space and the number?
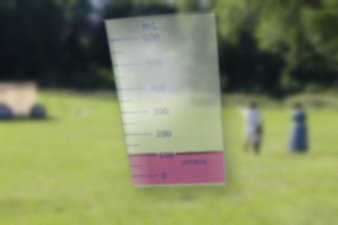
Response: mL 100
